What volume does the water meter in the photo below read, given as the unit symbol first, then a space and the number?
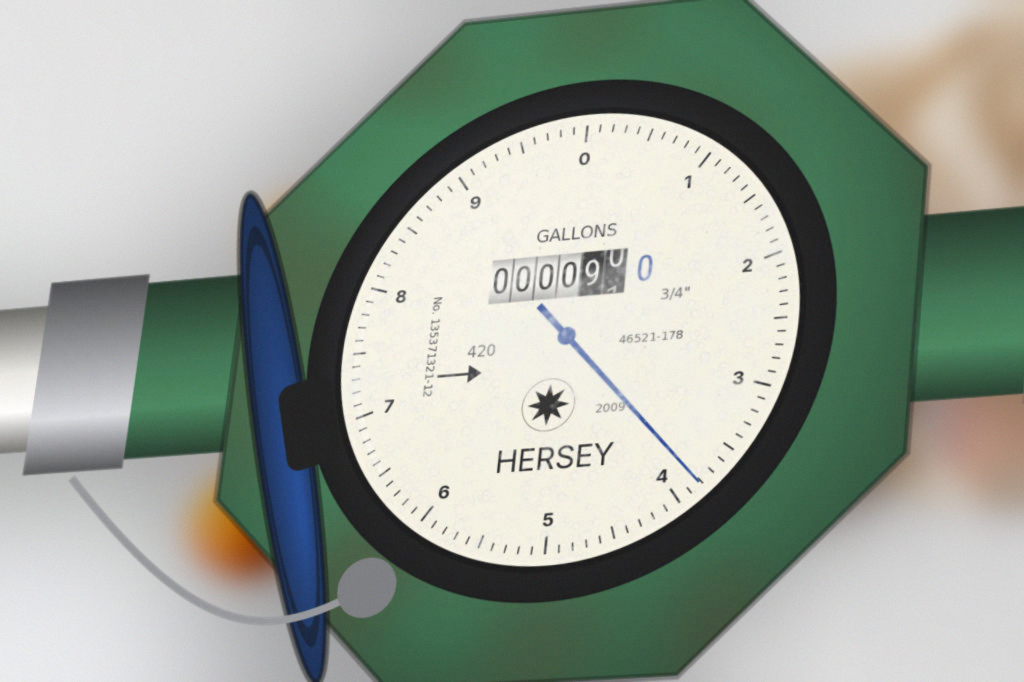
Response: gal 903.8
